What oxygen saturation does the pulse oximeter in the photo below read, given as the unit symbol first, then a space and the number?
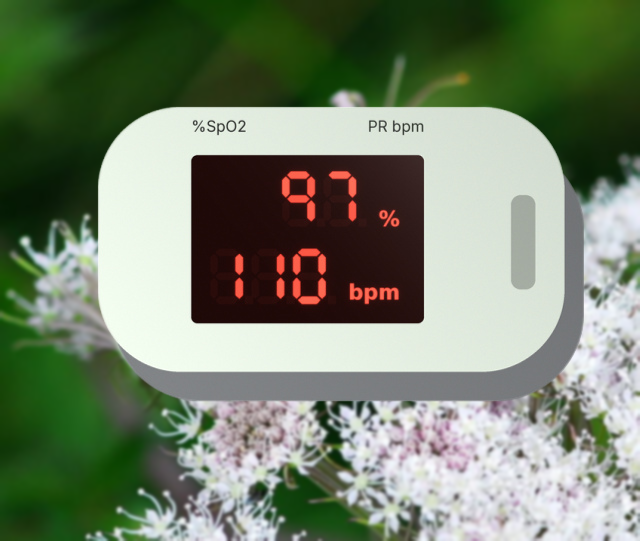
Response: % 97
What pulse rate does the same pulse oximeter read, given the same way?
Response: bpm 110
